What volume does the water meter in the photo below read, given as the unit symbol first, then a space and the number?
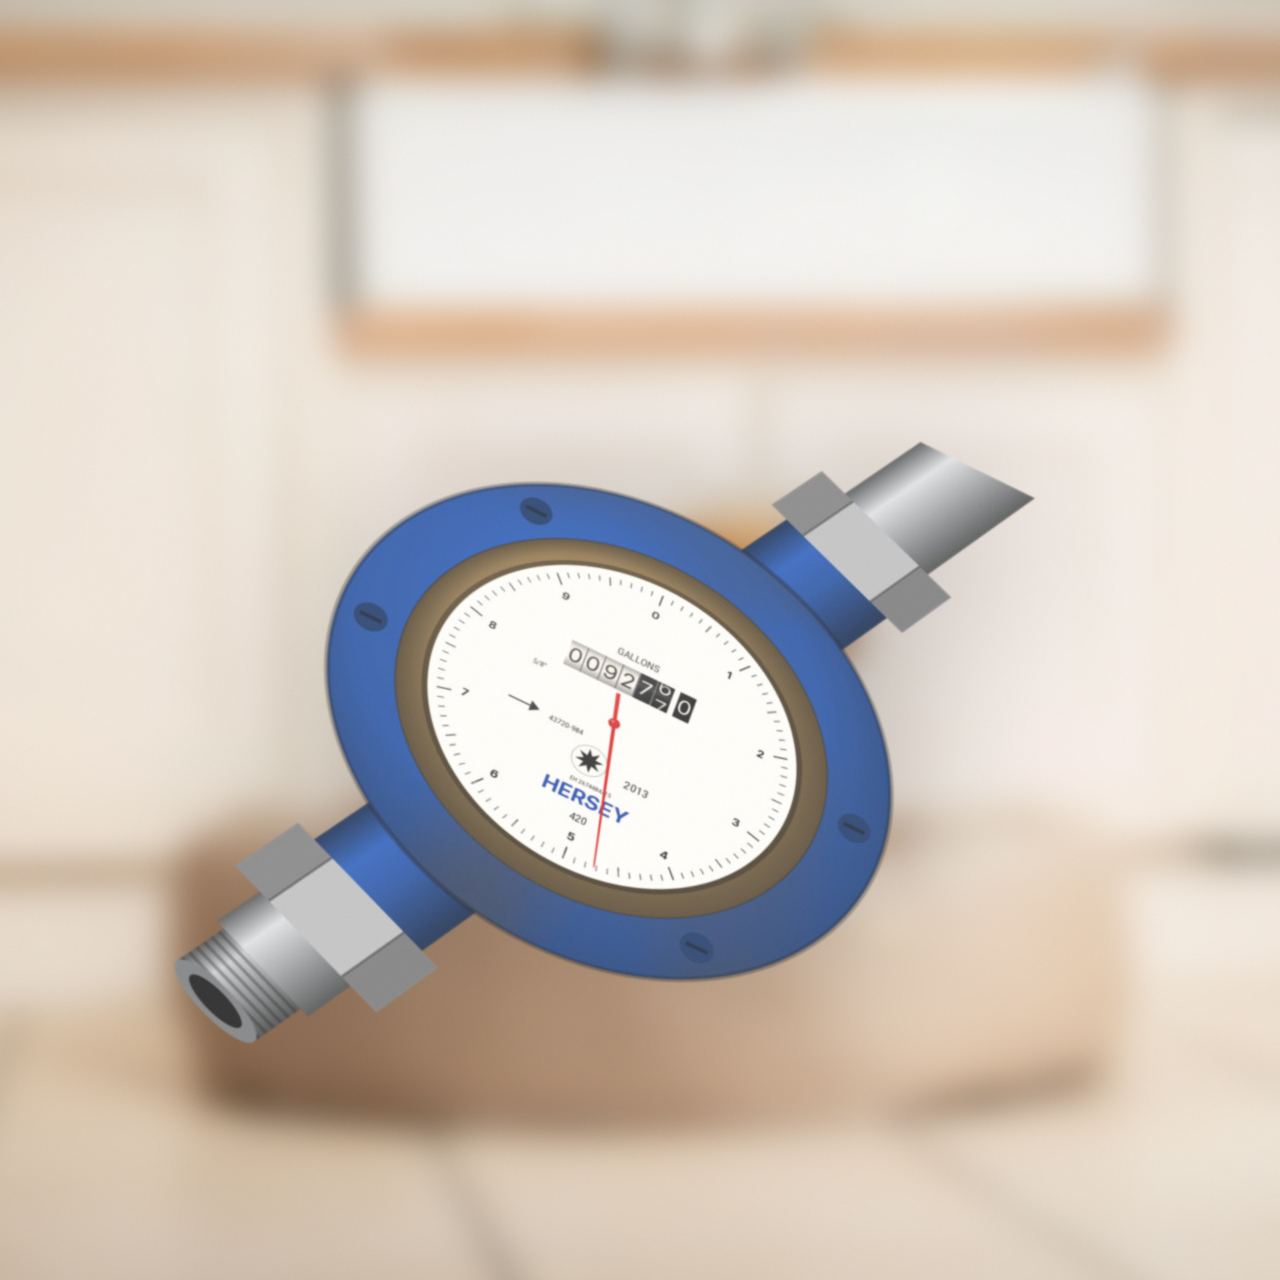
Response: gal 92764.7
